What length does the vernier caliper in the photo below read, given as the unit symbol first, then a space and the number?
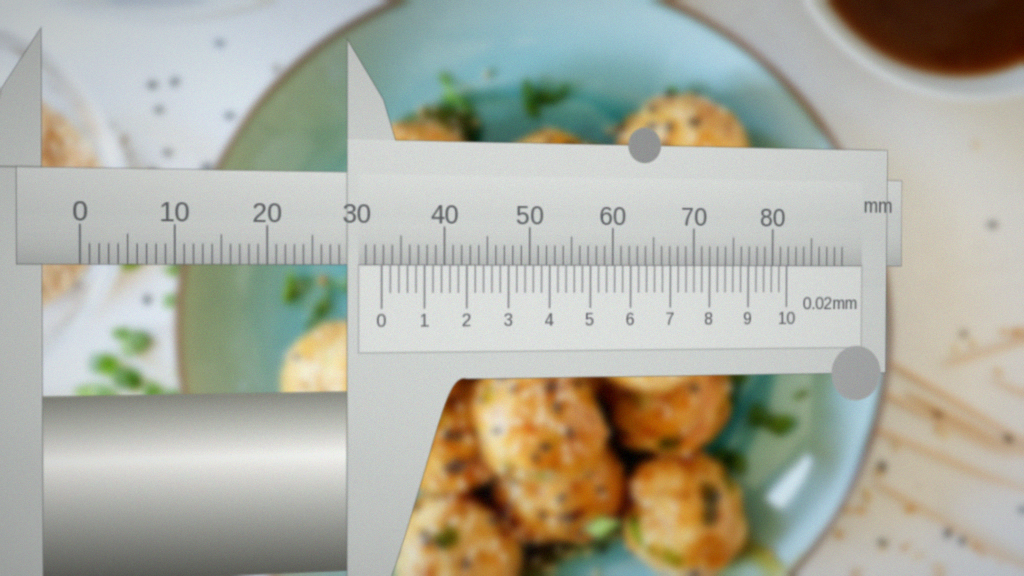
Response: mm 32.8
